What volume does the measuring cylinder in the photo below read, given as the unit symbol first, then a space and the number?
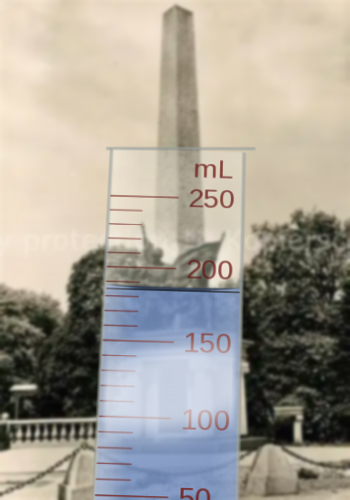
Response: mL 185
